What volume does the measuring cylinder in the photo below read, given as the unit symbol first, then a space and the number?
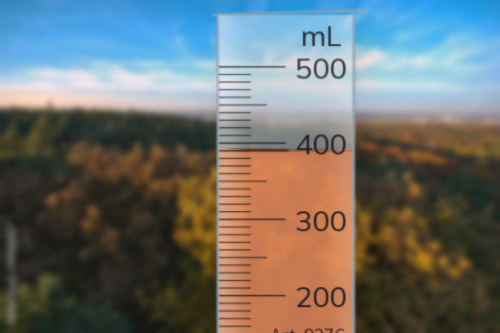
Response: mL 390
